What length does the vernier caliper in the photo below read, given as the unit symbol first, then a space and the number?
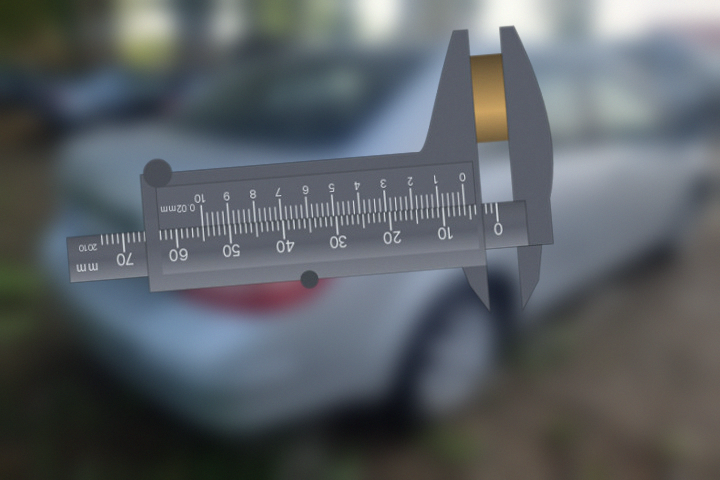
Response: mm 6.0
